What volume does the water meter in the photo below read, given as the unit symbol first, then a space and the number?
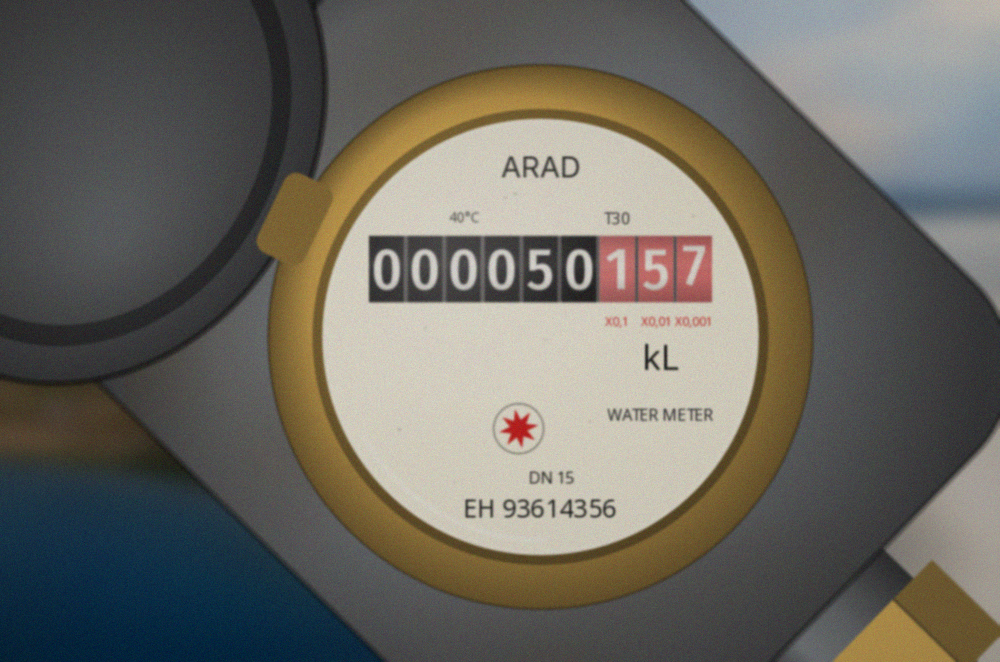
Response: kL 50.157
